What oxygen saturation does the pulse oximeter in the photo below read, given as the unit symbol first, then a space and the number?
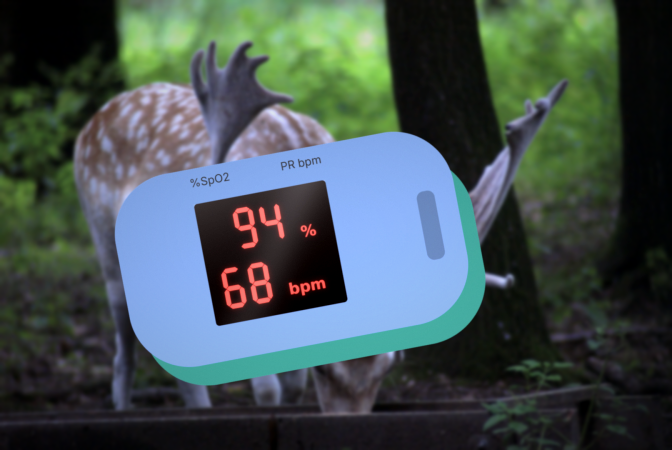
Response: % 94
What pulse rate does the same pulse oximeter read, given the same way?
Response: bpm 68
